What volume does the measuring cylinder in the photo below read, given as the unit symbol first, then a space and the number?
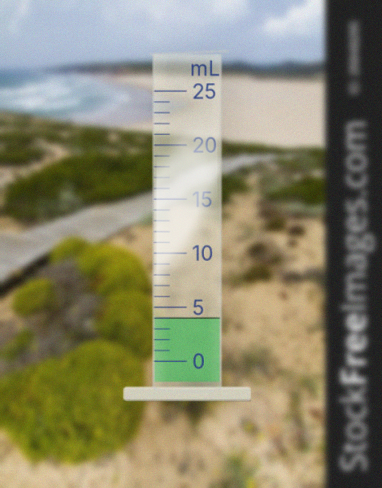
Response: mL 4
